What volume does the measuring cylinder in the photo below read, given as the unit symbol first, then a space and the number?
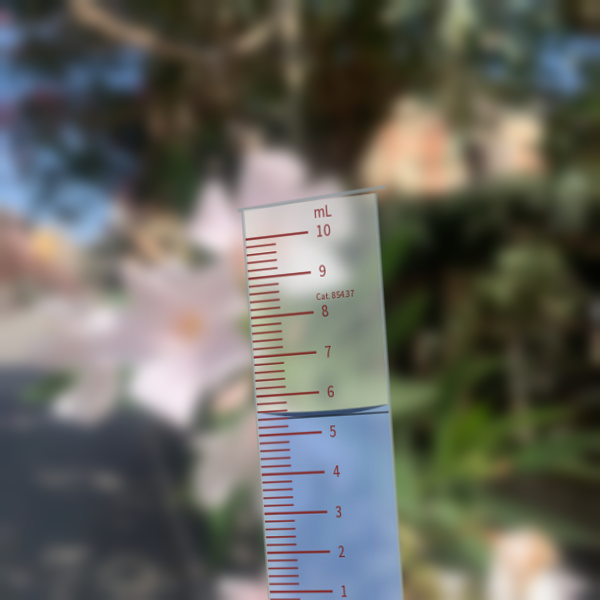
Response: mL 5.4
